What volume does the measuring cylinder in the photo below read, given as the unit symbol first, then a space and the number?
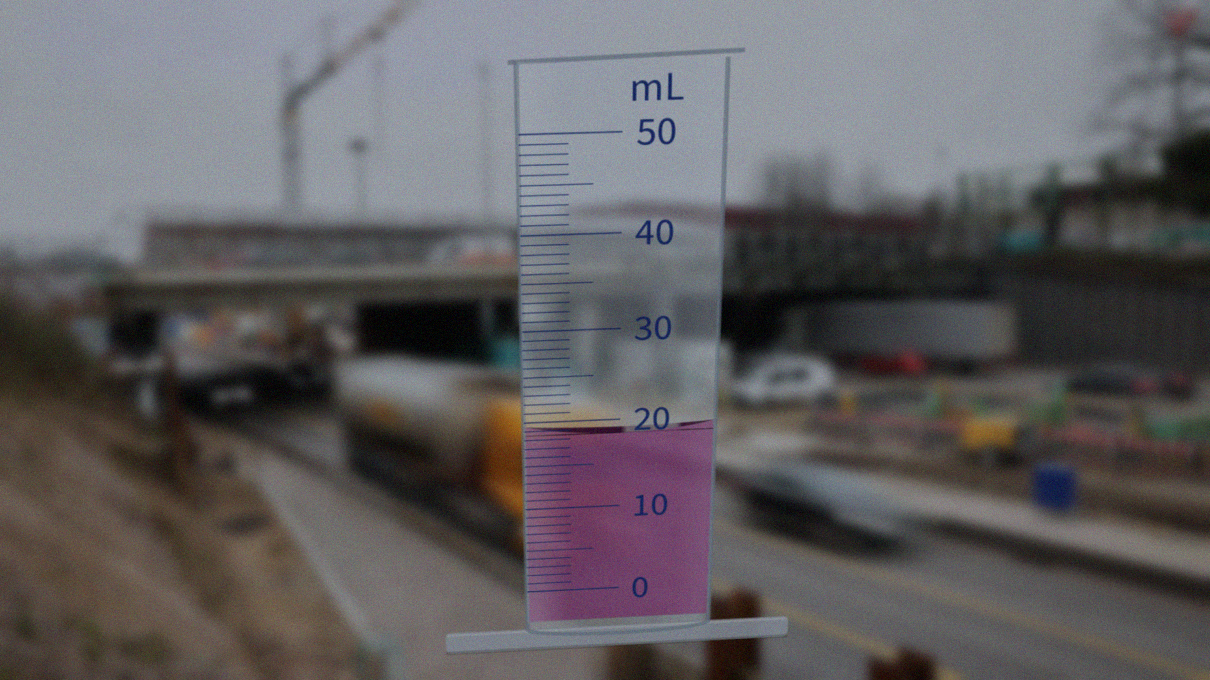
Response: mL 18.5
